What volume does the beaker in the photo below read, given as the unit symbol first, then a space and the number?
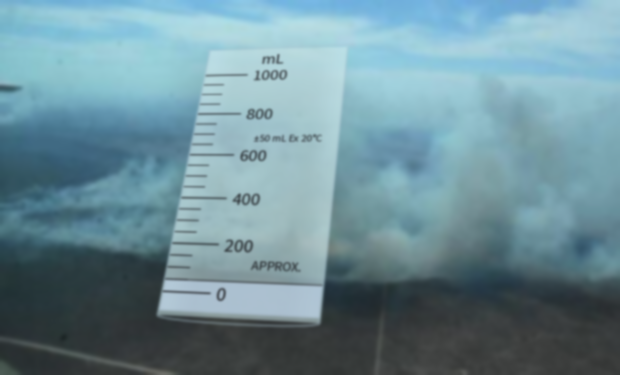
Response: mL 50
